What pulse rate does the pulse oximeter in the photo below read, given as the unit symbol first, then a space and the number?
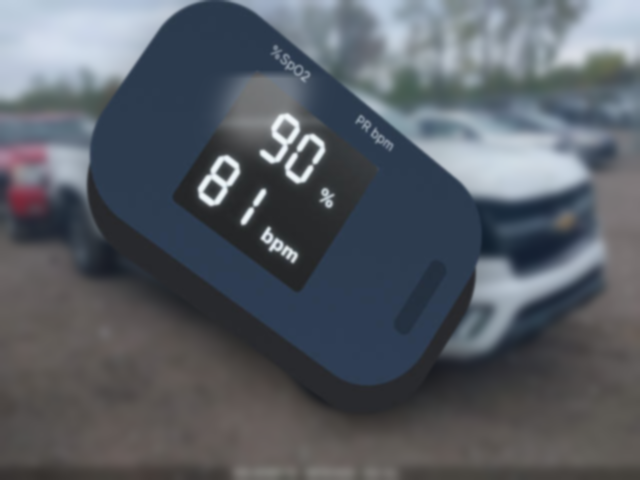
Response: bpm 81
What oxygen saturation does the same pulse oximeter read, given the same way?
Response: % 90
